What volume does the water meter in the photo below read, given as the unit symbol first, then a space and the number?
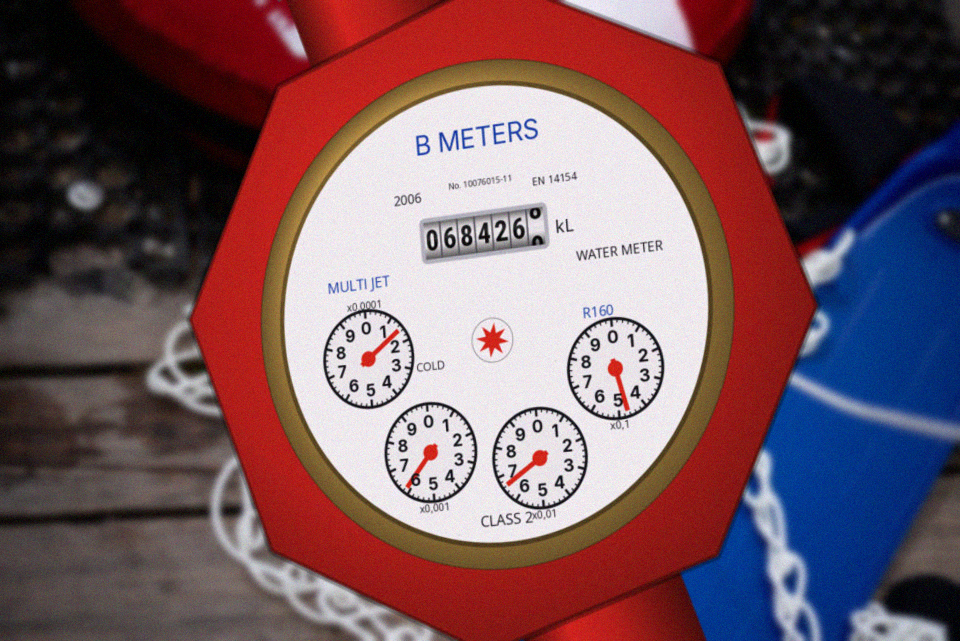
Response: kL 684268.4661
